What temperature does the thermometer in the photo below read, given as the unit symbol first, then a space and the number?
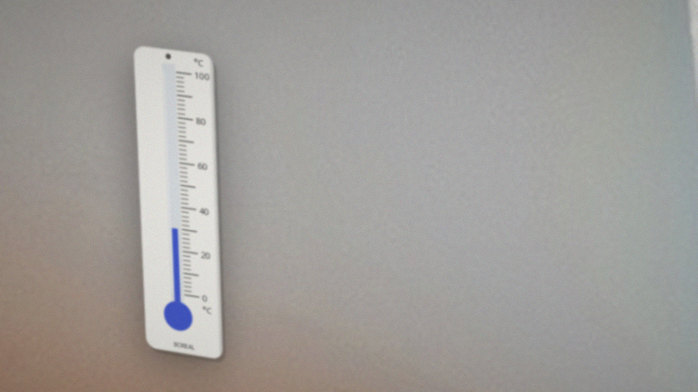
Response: °C 30
